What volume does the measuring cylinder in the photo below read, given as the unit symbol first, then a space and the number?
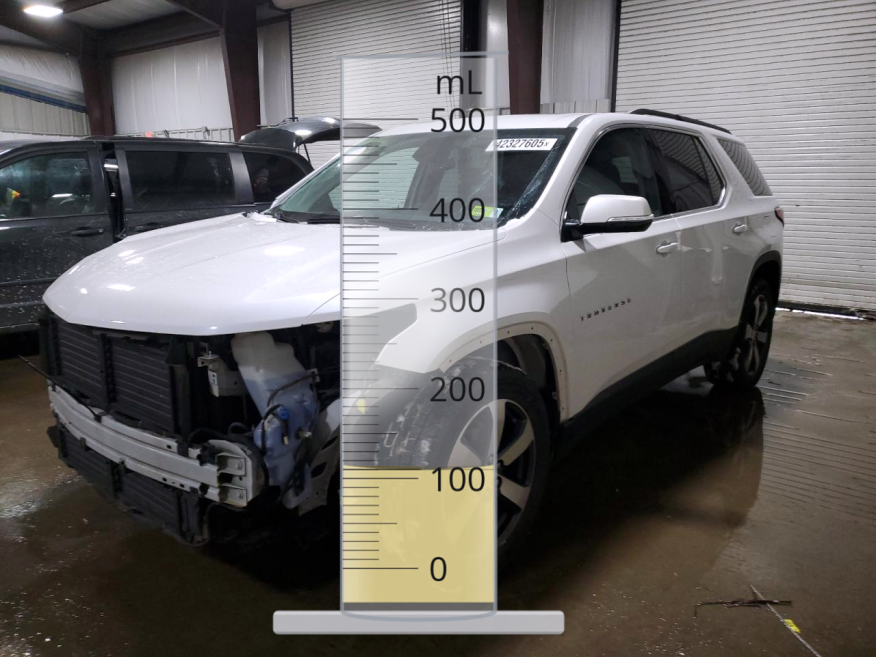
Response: mL 110
